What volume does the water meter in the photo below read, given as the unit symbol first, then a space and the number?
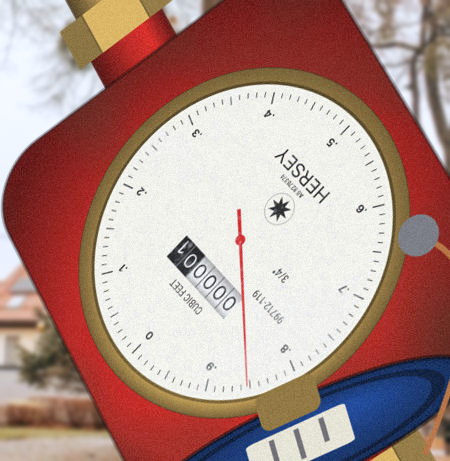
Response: ft³ 0.85
